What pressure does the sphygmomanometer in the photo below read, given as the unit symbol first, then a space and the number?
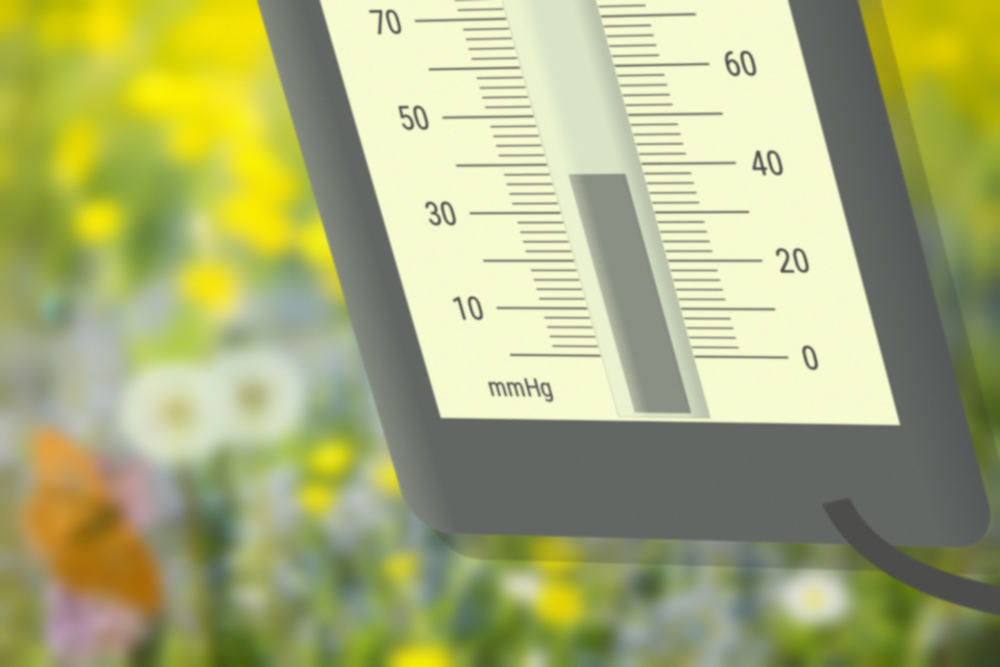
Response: mmHg 38
